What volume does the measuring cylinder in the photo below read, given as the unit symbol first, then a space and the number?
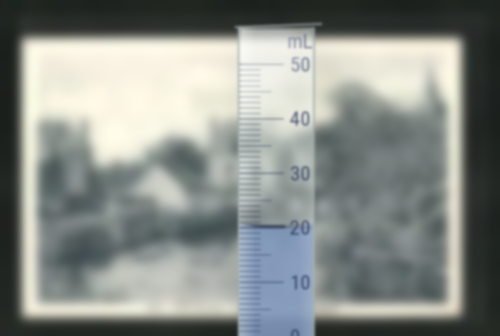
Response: mL 20
